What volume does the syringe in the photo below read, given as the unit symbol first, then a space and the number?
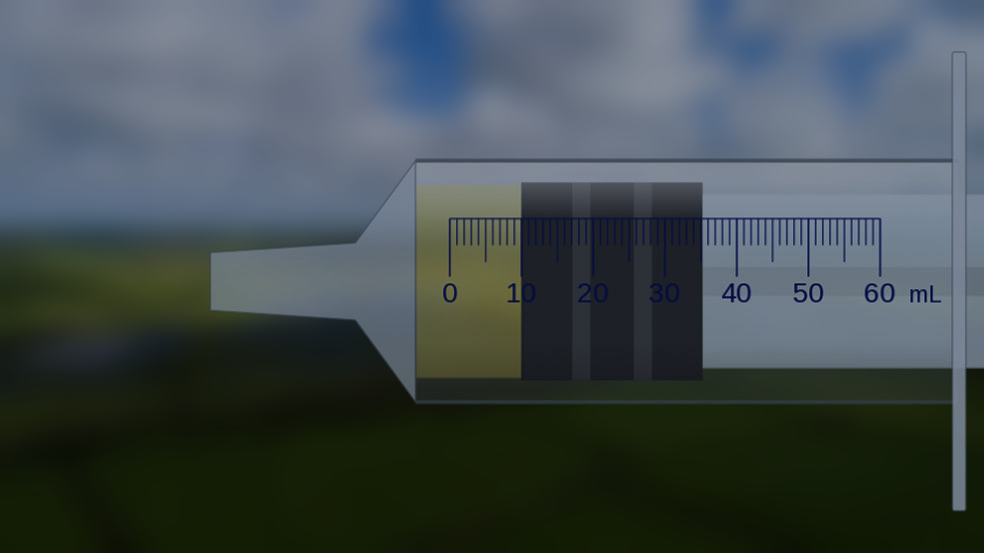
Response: mL 10
